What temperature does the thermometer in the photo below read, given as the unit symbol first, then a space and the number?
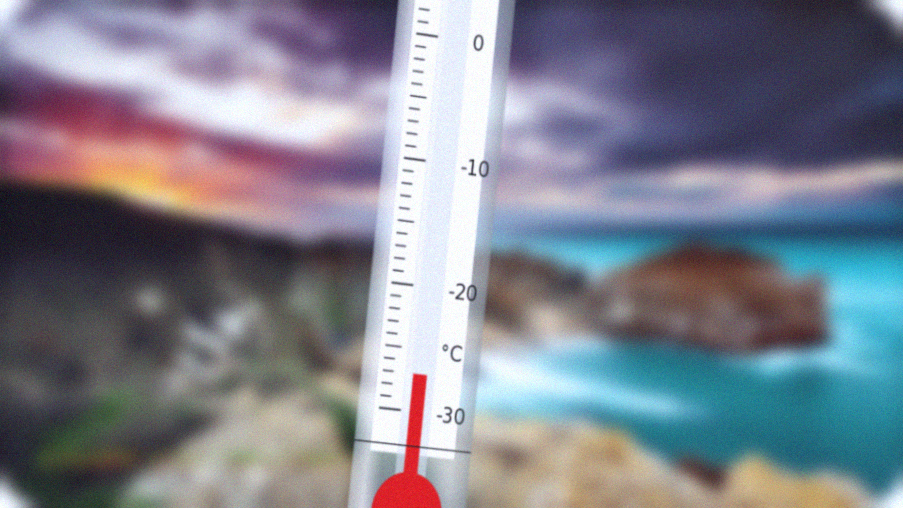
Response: °C -27
